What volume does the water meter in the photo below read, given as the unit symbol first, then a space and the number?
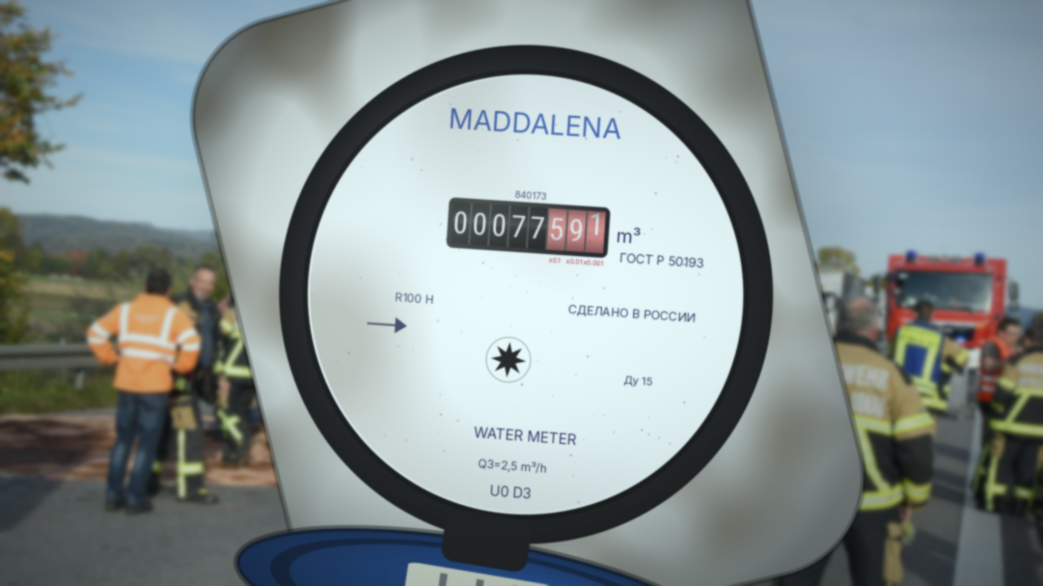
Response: m³ 77.591
